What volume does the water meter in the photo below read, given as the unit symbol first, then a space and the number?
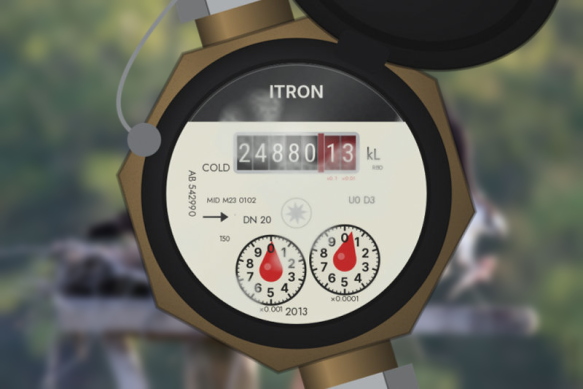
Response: kL 24880.1300
